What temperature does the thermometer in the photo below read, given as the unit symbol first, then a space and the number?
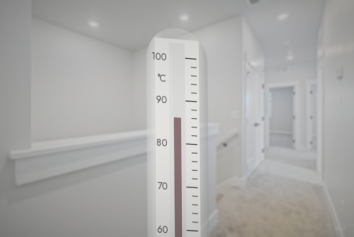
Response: °C 86
